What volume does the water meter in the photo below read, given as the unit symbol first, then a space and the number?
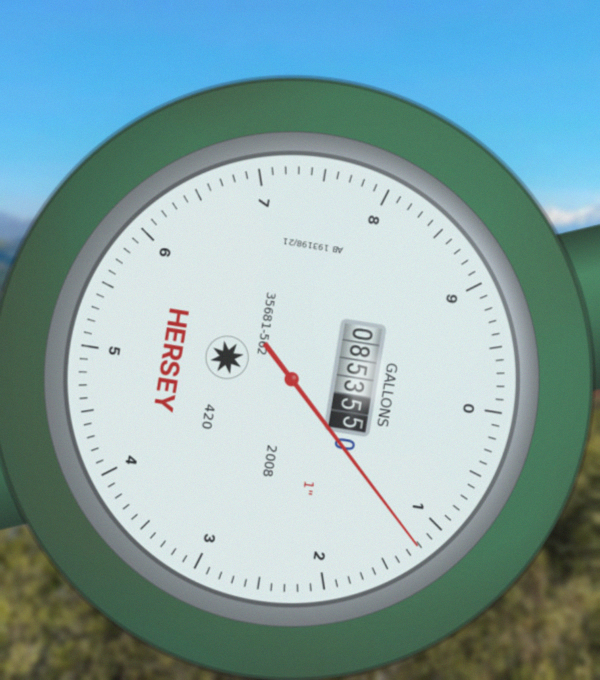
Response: gal 853551.2
